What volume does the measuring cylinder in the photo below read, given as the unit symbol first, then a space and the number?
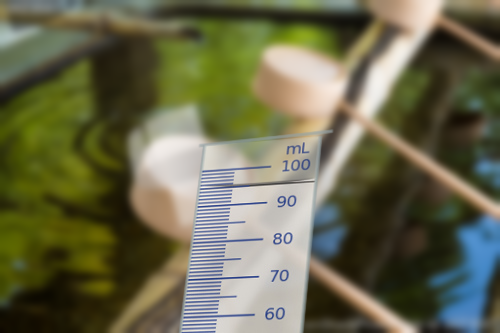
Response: mL 95
